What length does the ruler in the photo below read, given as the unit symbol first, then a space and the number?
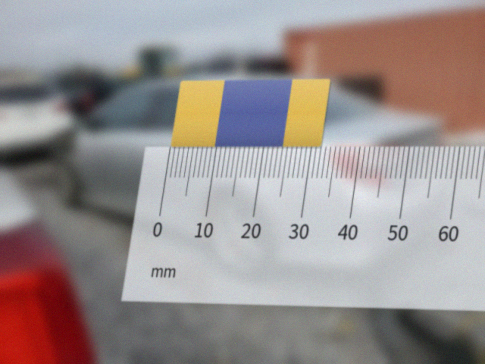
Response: mm 32
